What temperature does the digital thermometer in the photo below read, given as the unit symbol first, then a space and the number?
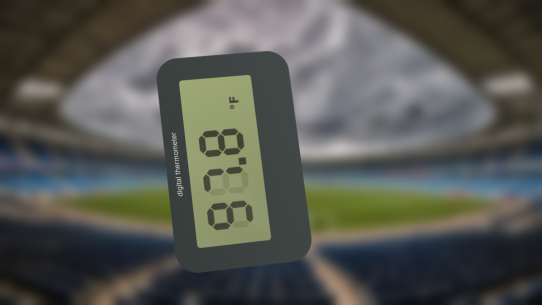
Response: °F 97.8
